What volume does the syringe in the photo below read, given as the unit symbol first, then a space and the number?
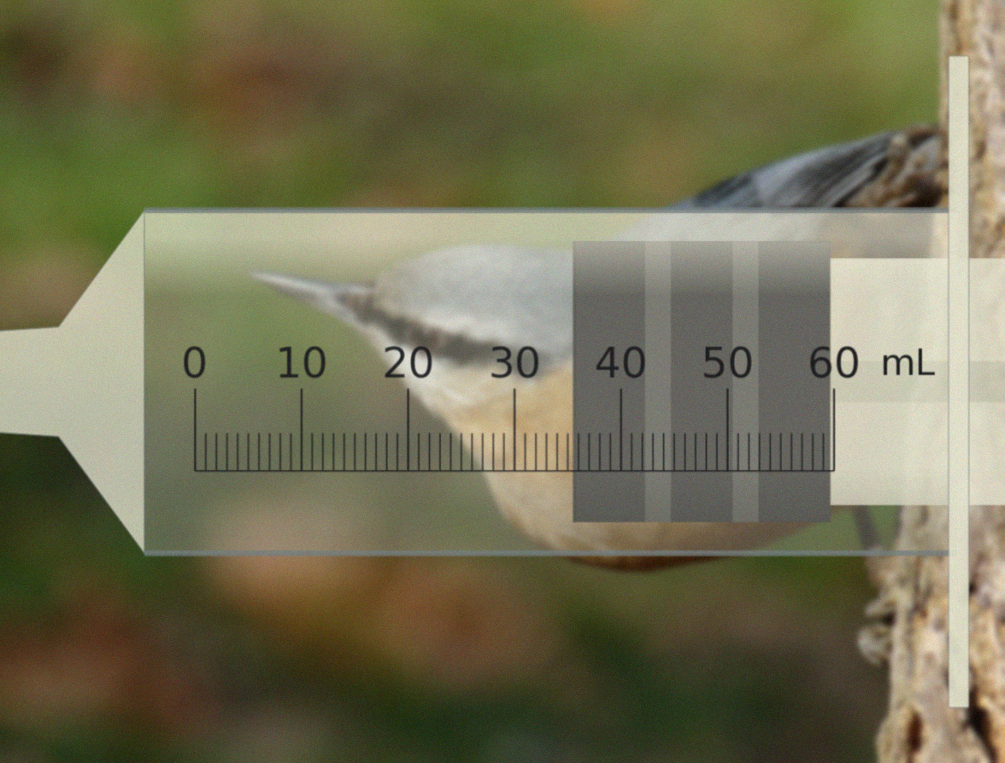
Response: mL 35.5
